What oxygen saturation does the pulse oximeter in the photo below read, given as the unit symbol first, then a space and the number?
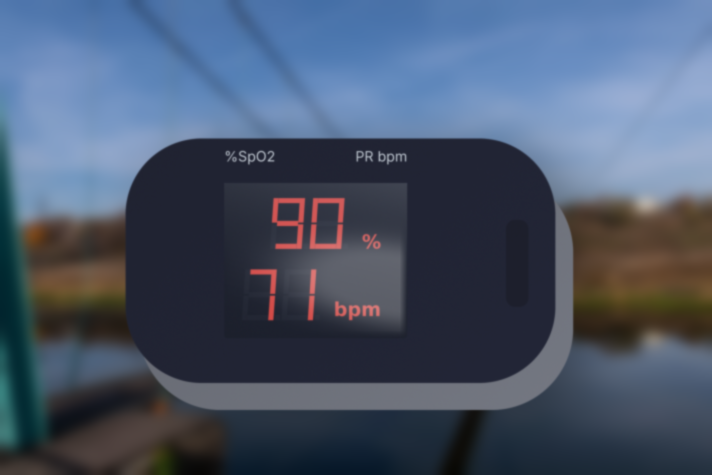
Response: % 90
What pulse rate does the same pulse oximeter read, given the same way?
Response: bpm 71
